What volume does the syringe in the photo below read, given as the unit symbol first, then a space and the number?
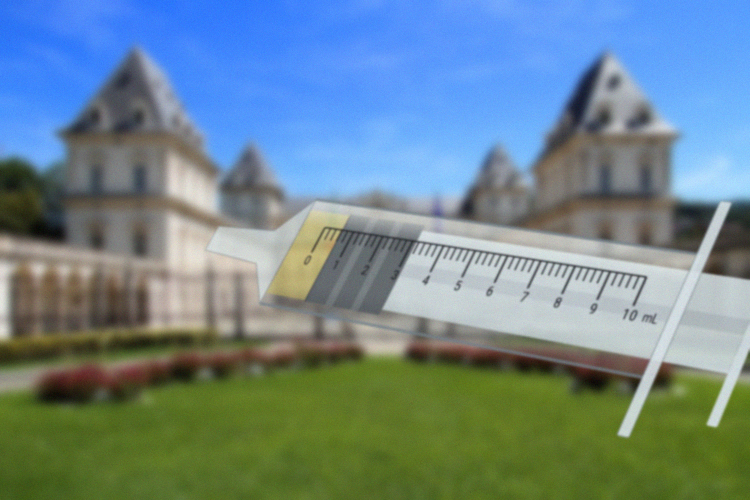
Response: mL 0.6
